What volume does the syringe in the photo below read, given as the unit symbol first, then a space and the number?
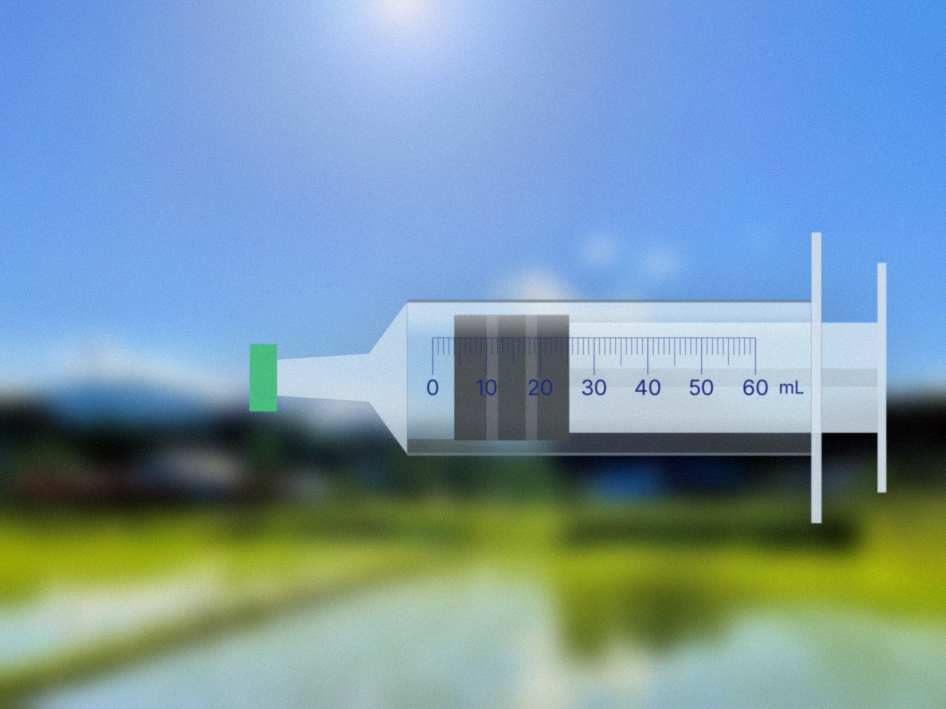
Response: mL 4
